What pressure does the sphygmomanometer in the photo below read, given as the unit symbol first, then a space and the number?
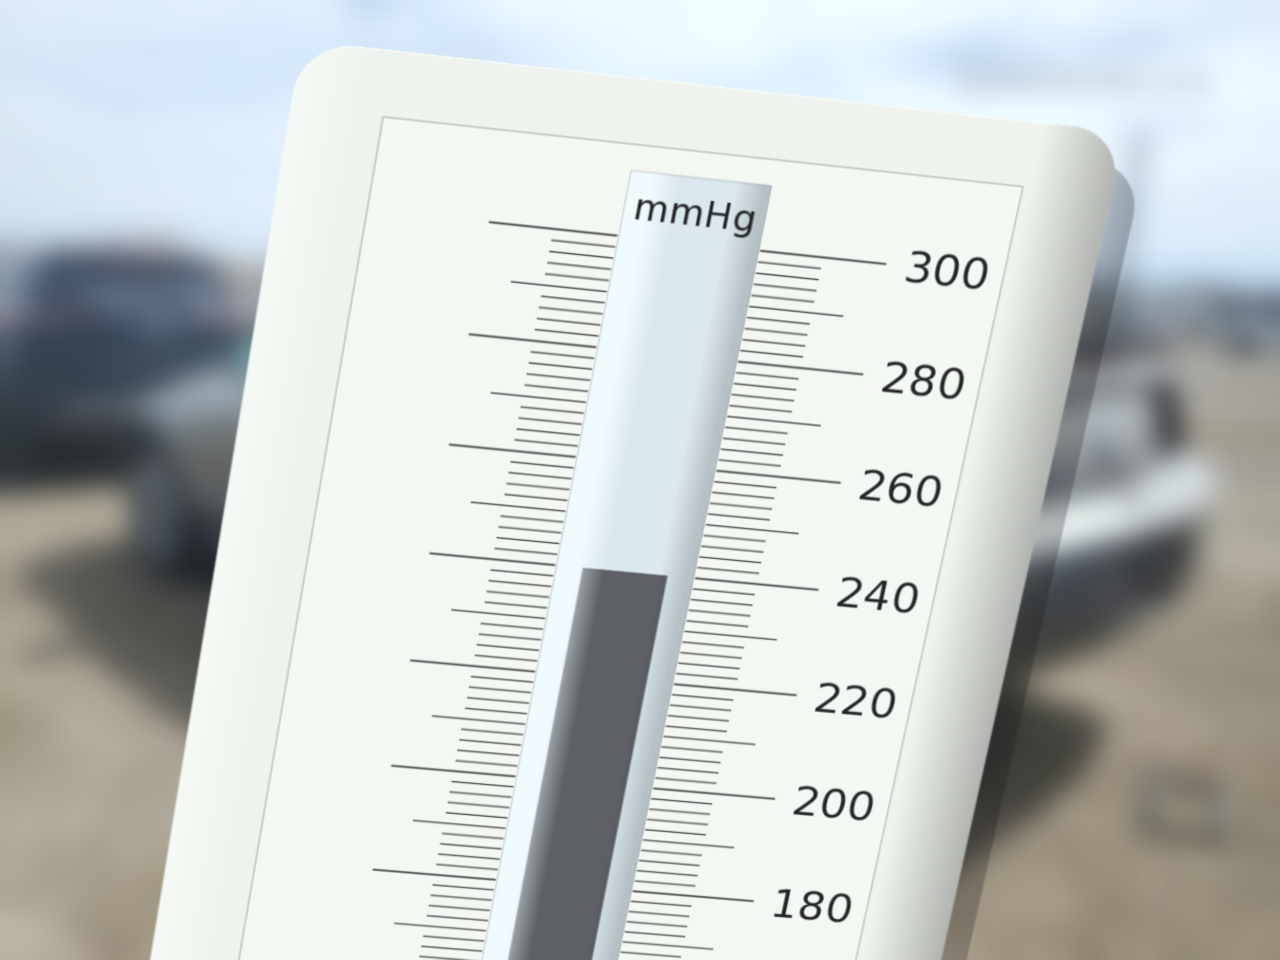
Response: mmHg 240
